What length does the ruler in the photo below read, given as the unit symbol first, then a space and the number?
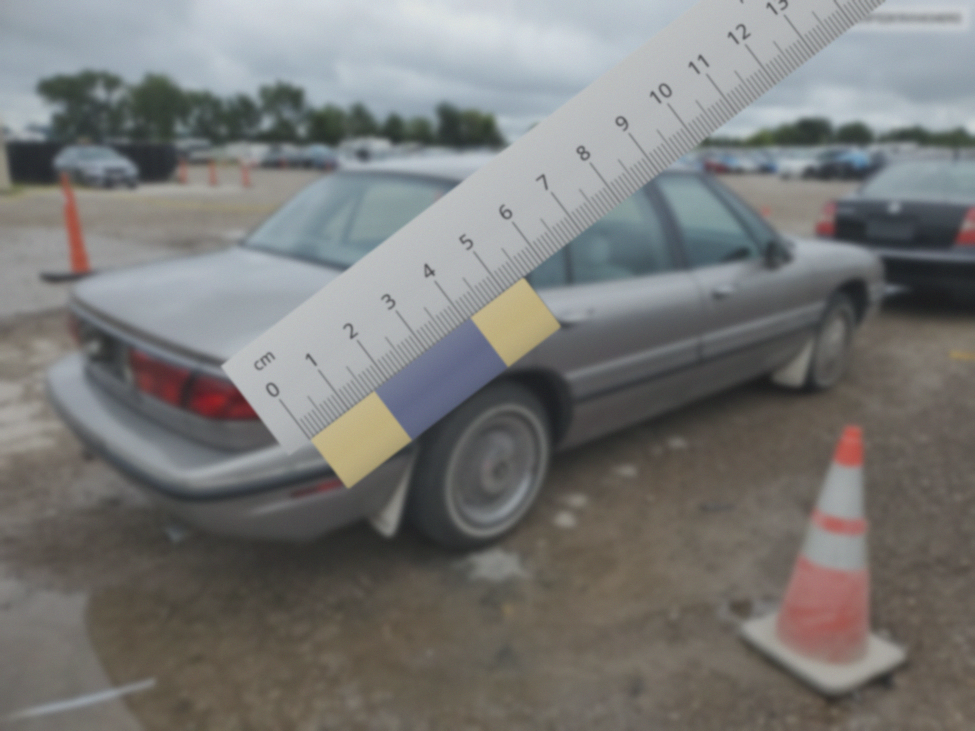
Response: cm 5.5
